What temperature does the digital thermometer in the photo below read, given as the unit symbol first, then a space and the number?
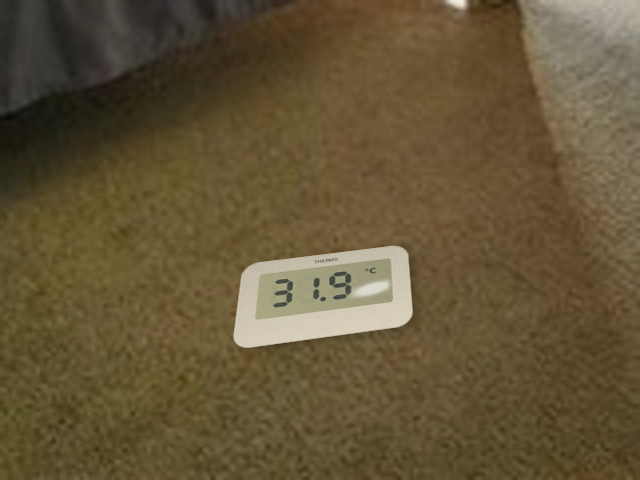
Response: °C 31.9
